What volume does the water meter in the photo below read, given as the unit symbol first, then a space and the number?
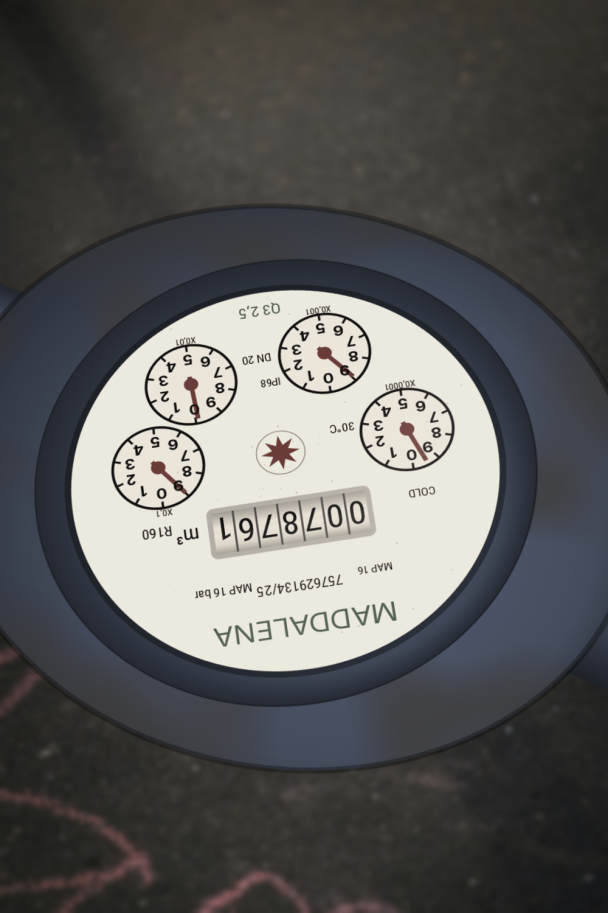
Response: m³ 78760.8989
